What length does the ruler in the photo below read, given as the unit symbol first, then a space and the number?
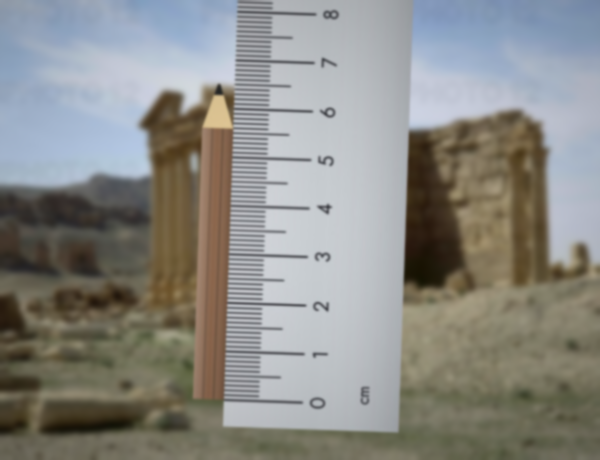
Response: cm 6.5
